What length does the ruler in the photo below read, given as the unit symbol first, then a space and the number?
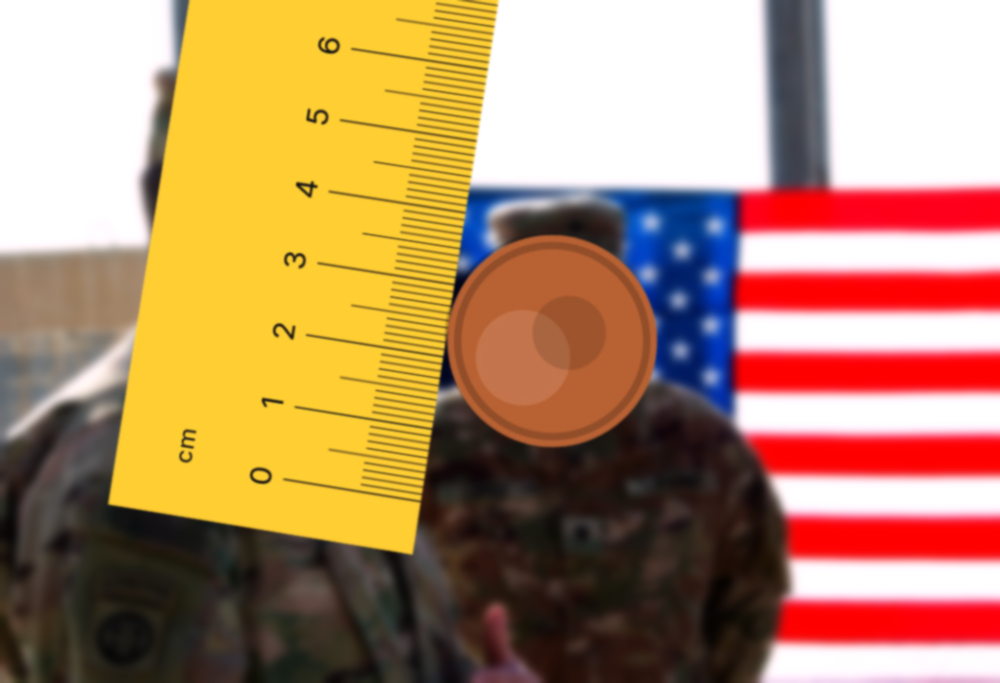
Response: cm 2.9
